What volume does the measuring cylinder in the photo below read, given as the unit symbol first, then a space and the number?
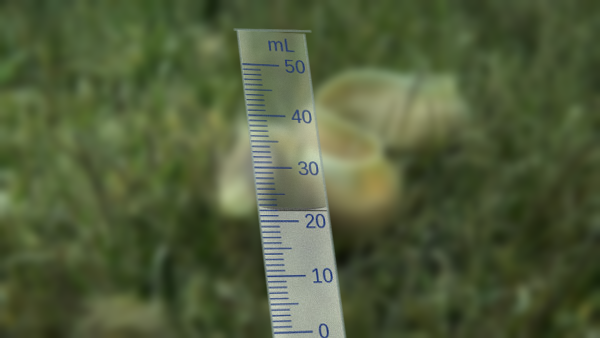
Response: mL 22
